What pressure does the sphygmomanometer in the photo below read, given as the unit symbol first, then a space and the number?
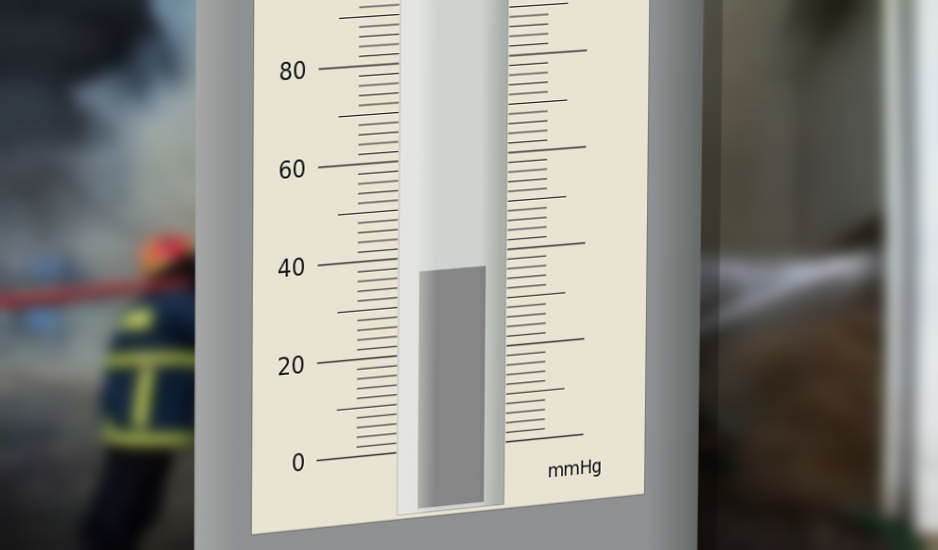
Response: mmHg 37
